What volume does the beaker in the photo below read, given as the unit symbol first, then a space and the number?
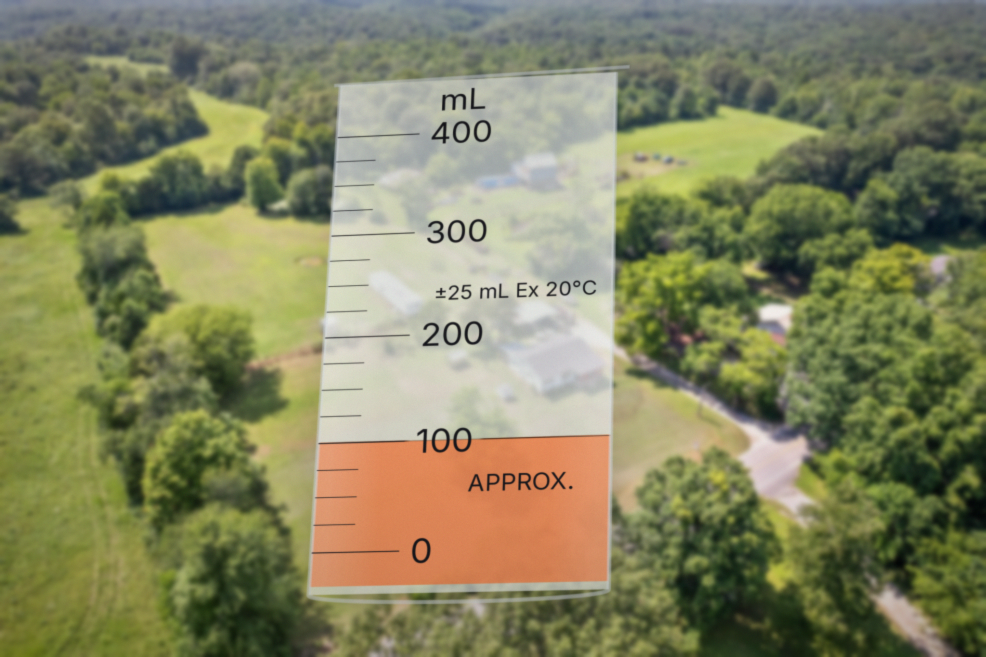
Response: mL 100
